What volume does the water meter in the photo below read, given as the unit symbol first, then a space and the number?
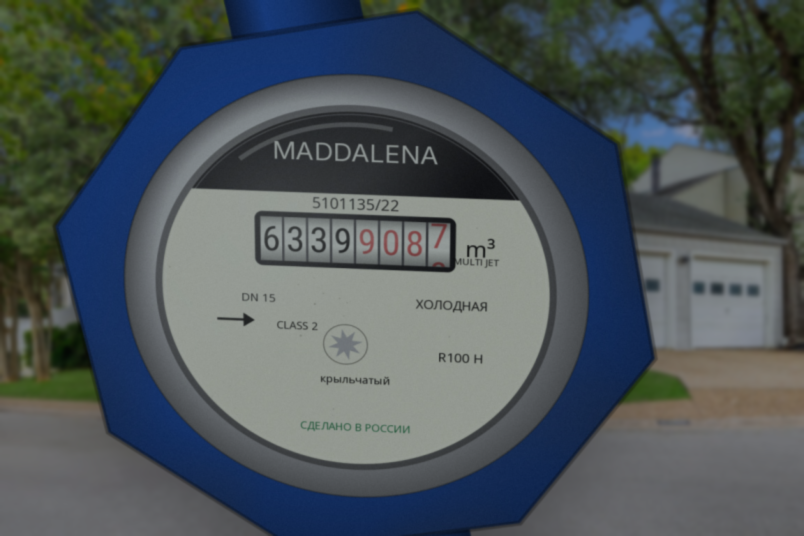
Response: m³ 6339.9087
